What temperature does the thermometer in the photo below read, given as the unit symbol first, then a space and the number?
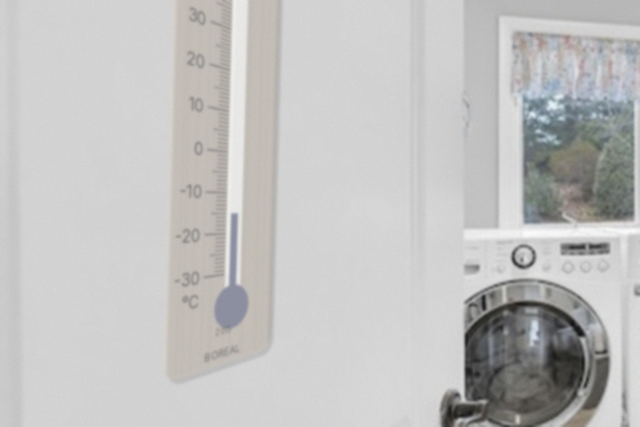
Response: °C -15
